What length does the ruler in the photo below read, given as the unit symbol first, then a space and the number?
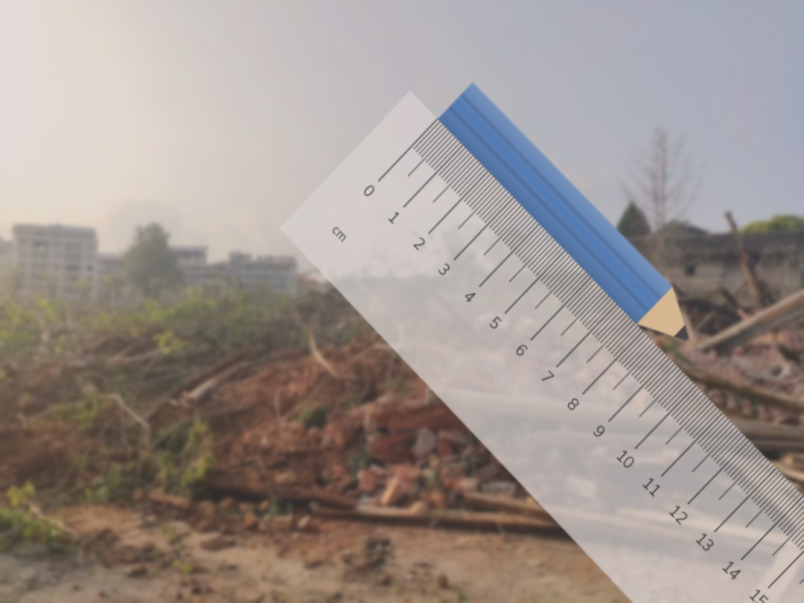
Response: cm 9
